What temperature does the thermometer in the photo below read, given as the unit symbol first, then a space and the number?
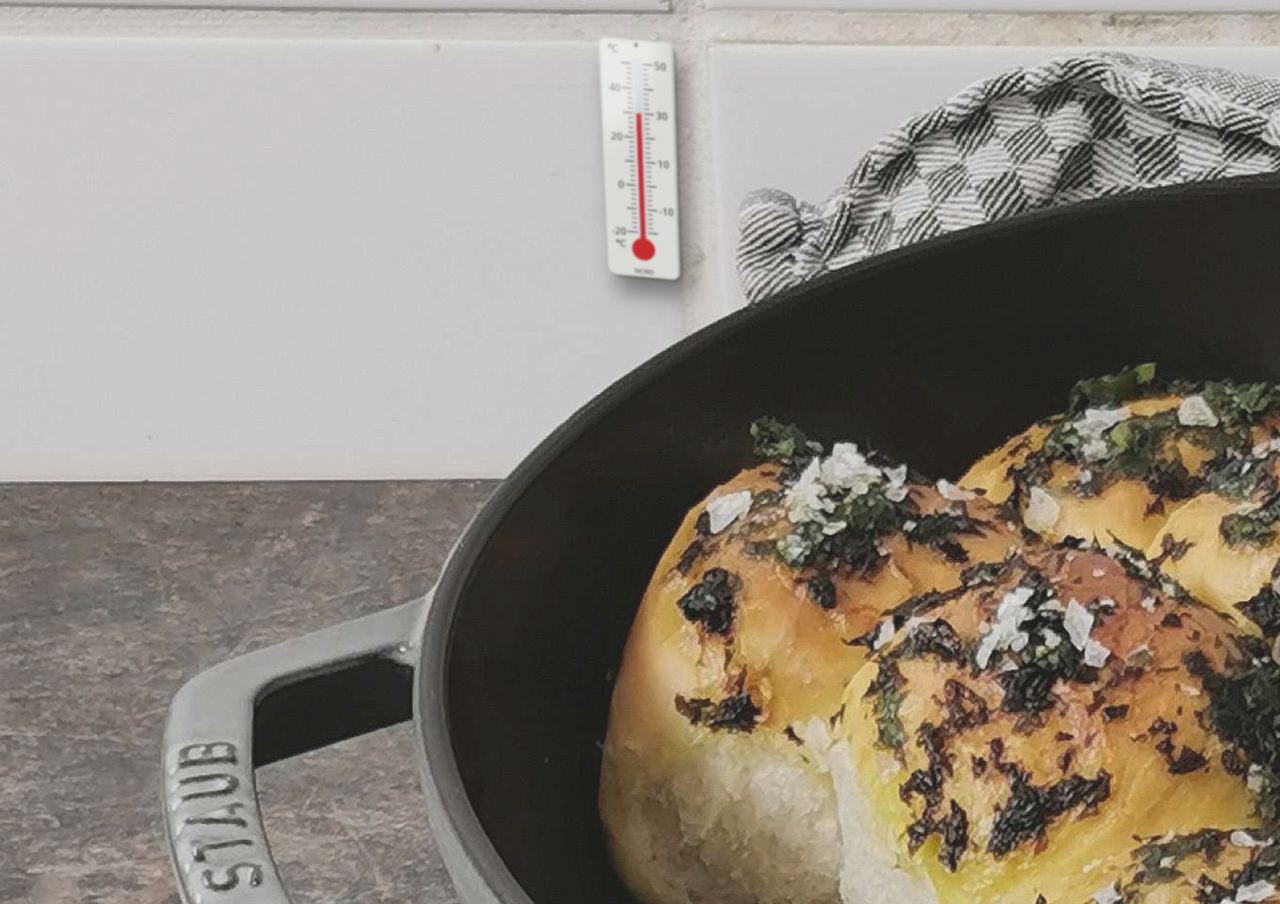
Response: °C 30
